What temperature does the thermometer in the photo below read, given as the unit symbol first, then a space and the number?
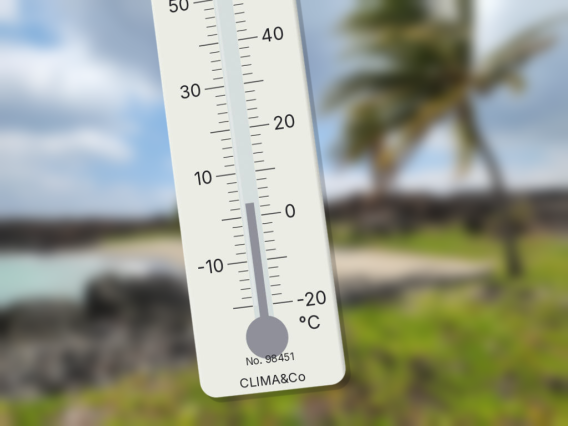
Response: °C 3
